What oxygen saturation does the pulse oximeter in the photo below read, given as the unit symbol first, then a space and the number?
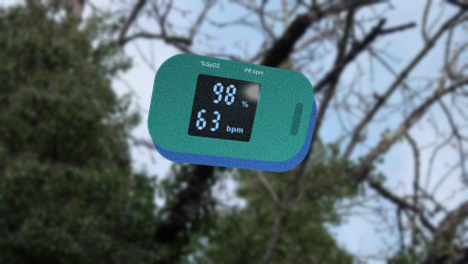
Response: % 98
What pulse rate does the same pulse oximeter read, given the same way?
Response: bpm 63
